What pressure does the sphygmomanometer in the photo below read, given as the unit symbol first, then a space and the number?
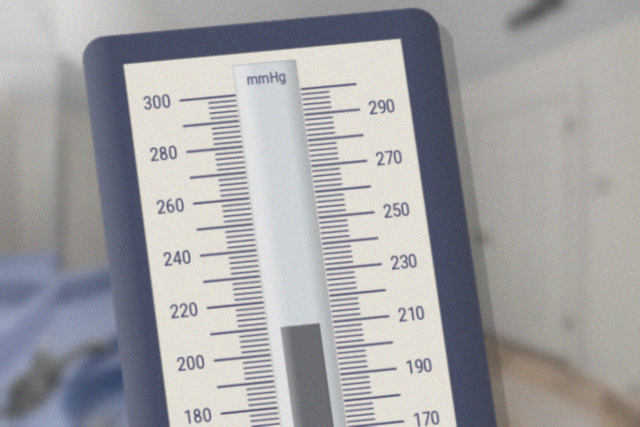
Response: mmHg 210
